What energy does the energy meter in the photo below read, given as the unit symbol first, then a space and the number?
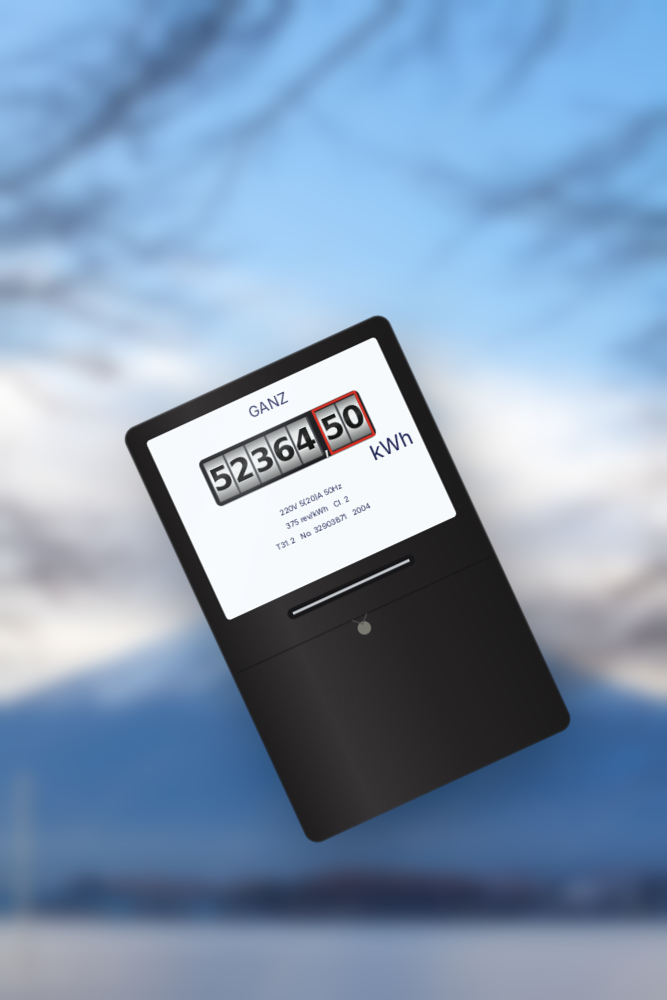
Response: kWh 52364.50
